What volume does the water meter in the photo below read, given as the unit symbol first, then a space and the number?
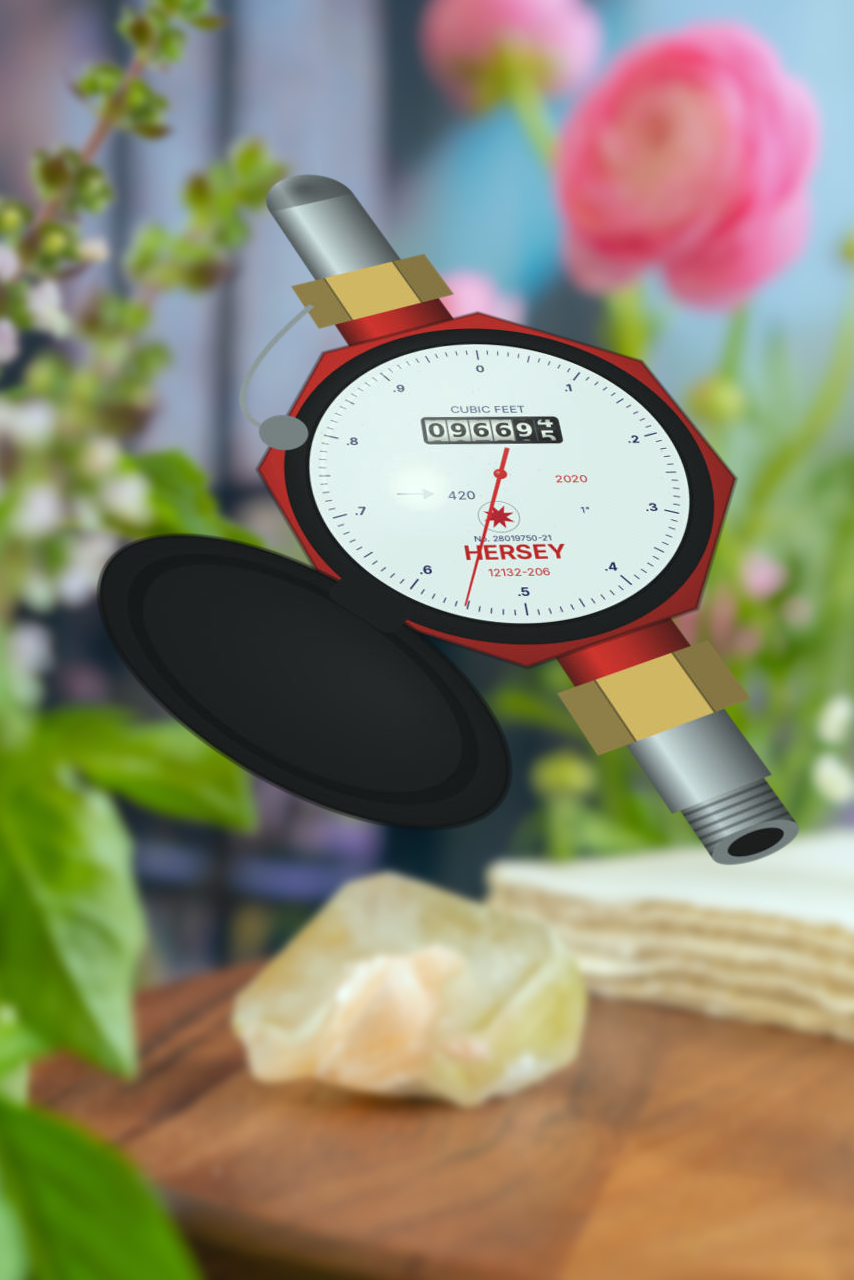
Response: ft³ 96694.55
